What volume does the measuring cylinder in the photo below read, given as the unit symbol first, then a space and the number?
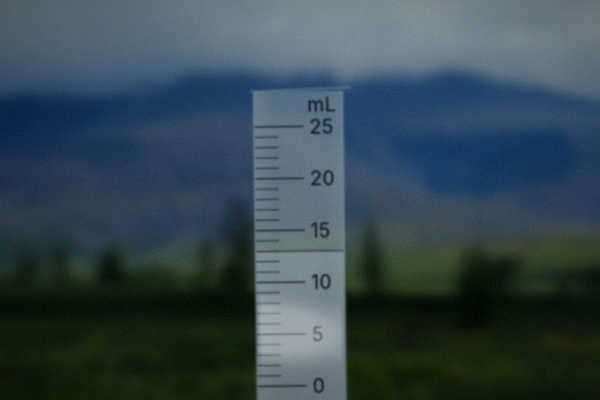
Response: mL 13
